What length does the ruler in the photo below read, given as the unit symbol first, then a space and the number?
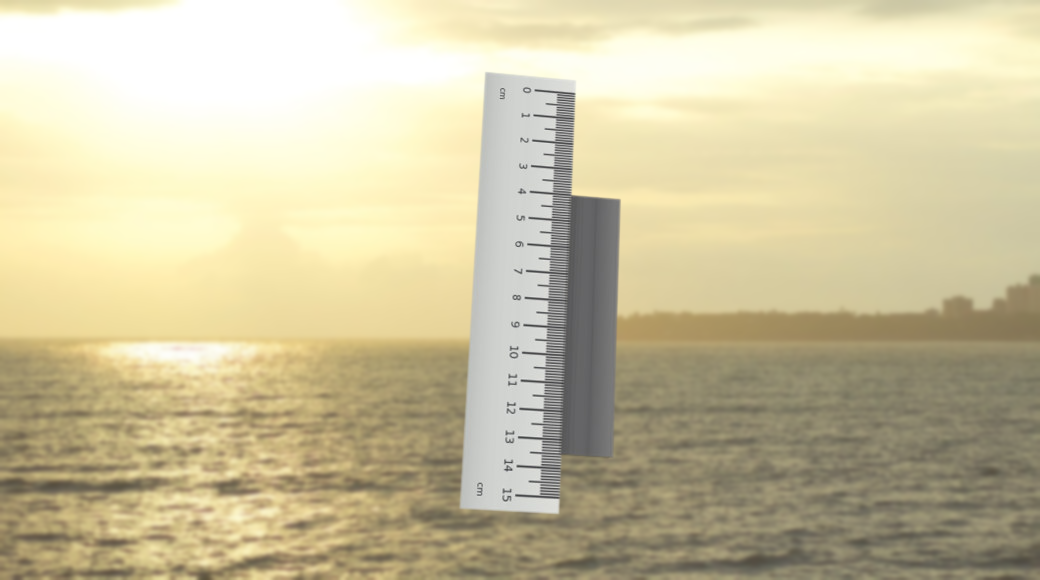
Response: cm 9.5
